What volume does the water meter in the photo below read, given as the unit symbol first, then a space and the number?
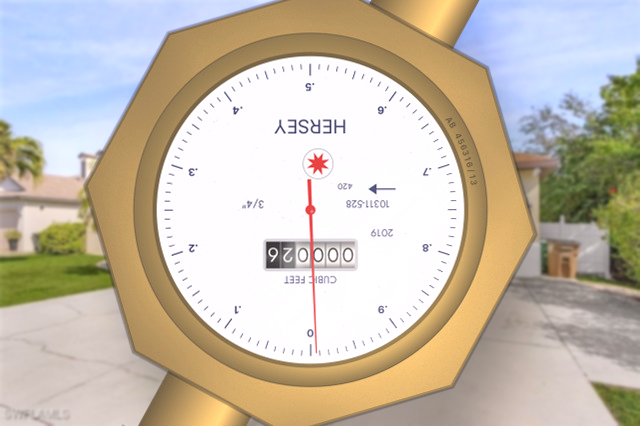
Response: ft³ 25.99
